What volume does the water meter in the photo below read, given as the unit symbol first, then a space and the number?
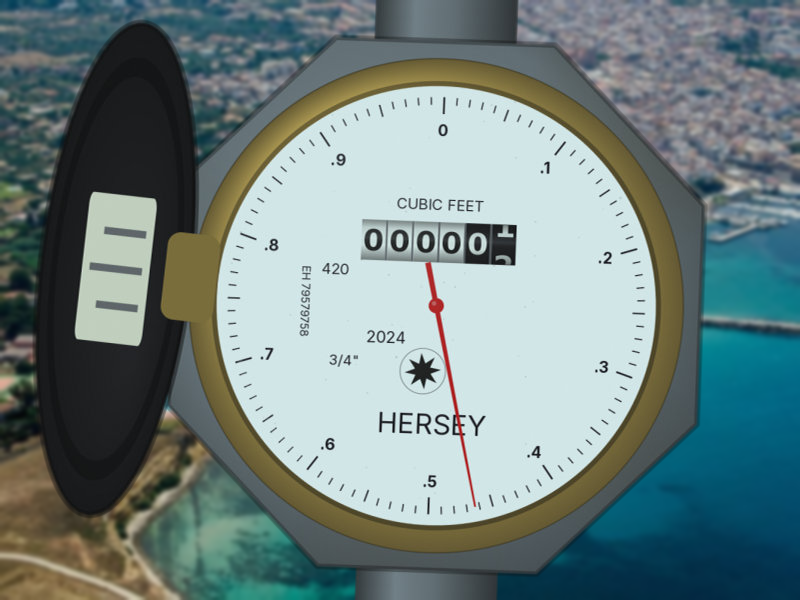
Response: ft³ 1.46
